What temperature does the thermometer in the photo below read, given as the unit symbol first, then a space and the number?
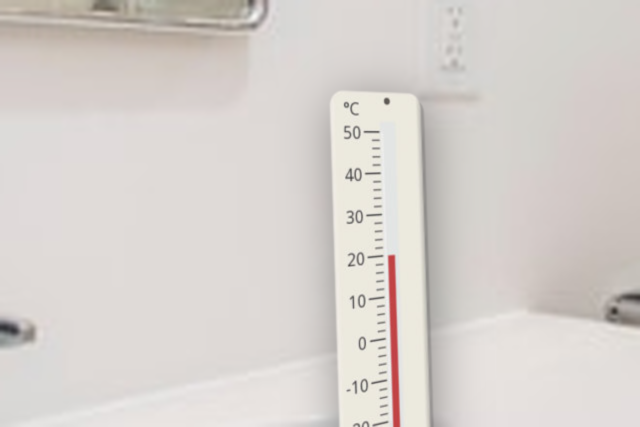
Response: °C 20
